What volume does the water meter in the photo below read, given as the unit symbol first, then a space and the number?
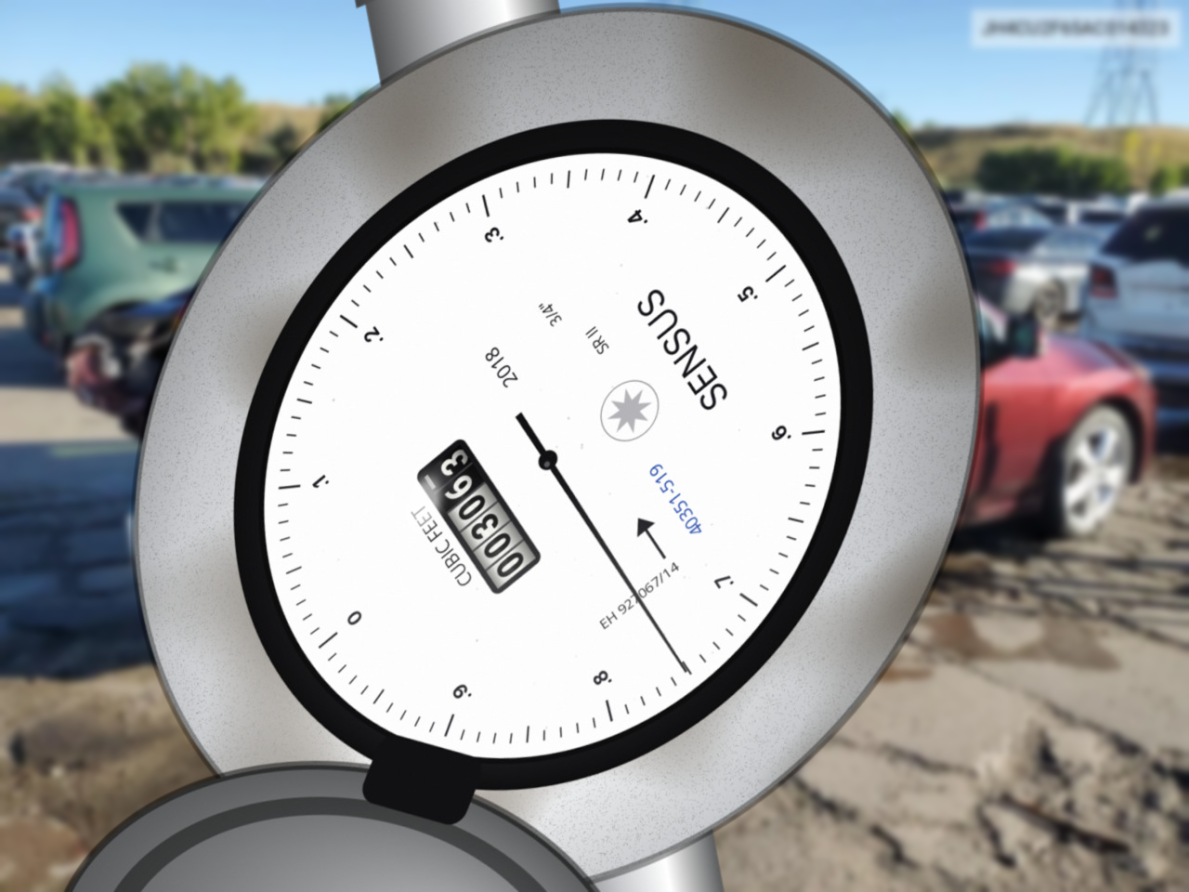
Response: ft³ 3062.75
